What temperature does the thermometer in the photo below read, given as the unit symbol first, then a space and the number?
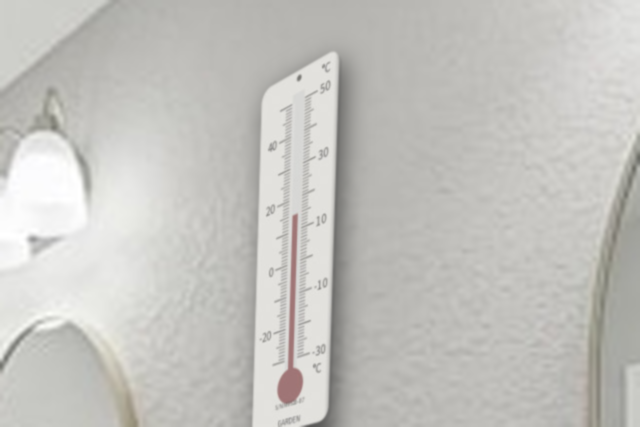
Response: °C 15
